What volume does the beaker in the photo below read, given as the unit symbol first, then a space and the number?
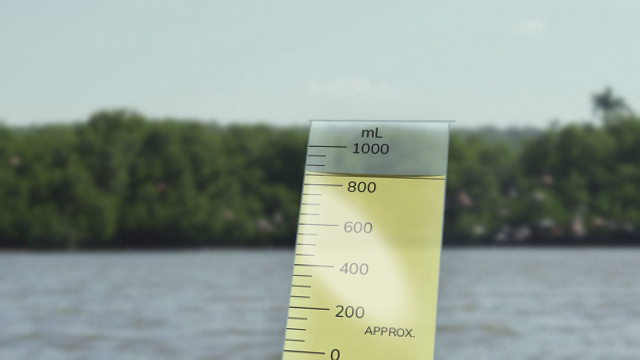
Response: mL 850
